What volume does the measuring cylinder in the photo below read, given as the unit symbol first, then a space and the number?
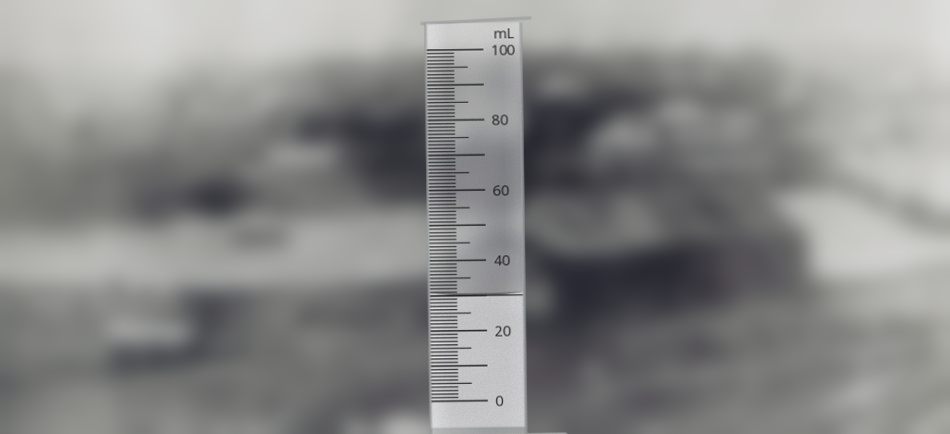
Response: mL 30
